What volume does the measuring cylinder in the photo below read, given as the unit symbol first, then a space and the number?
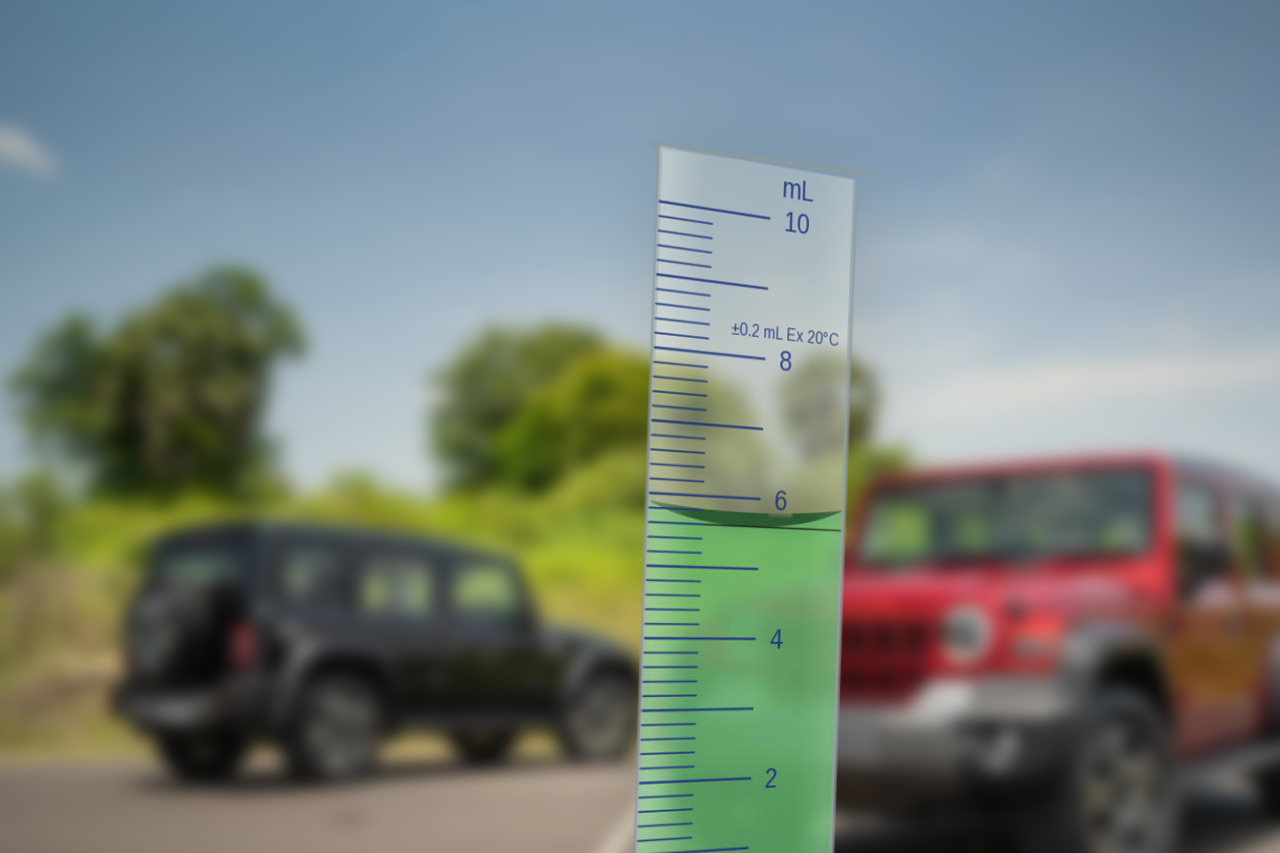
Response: mL 5.6
